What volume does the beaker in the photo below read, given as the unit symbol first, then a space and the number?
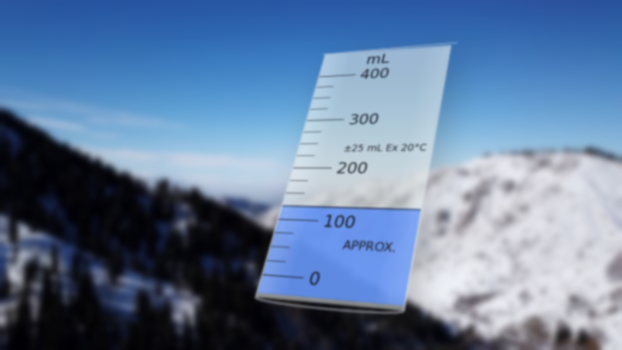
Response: mL 125
